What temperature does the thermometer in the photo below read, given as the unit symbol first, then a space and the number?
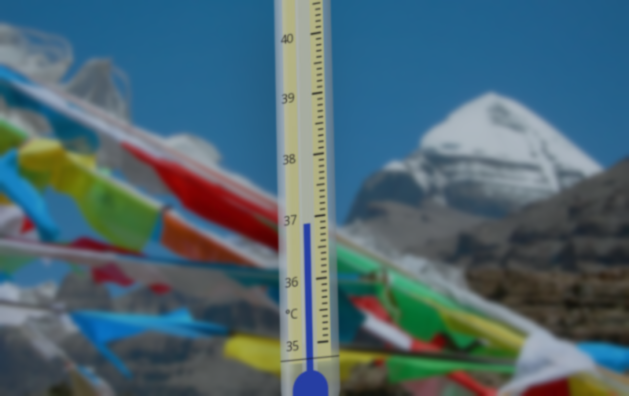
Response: °C 36.9
